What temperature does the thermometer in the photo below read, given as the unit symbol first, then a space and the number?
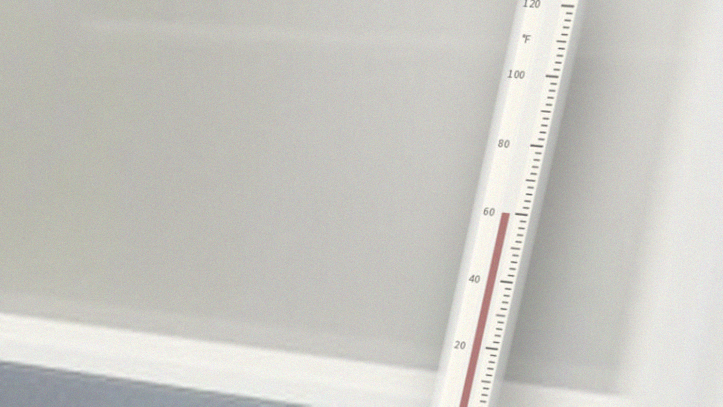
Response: °F 60
